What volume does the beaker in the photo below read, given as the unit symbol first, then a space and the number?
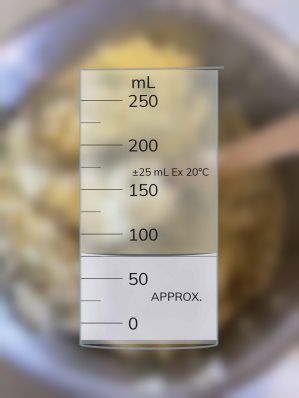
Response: mL 75
